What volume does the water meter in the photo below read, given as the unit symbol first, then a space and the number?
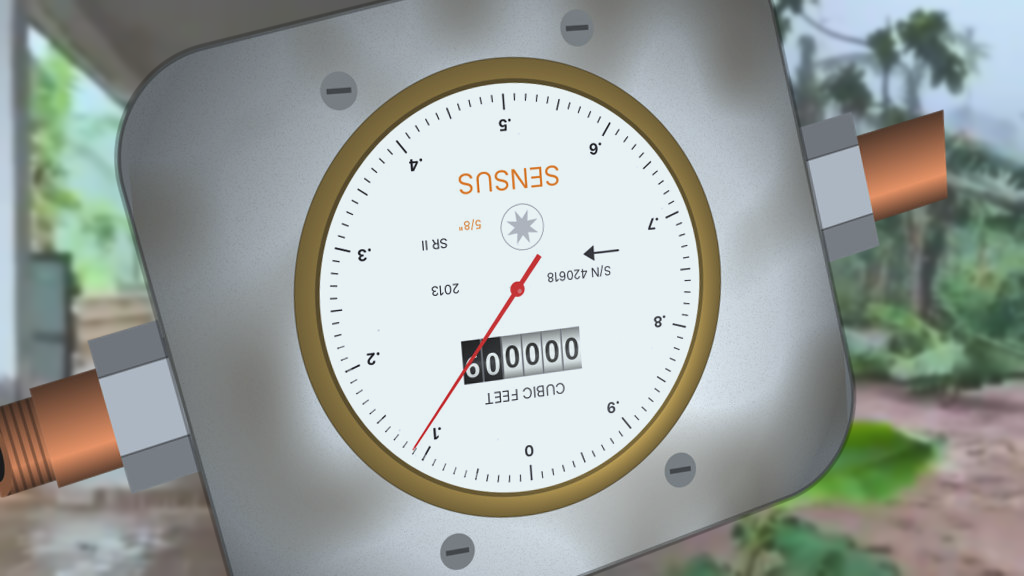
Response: ft³ 9.11
